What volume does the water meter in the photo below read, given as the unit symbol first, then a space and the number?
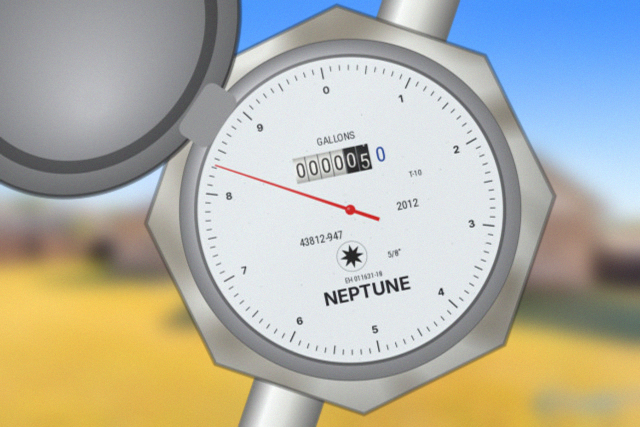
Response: gal 48.3
